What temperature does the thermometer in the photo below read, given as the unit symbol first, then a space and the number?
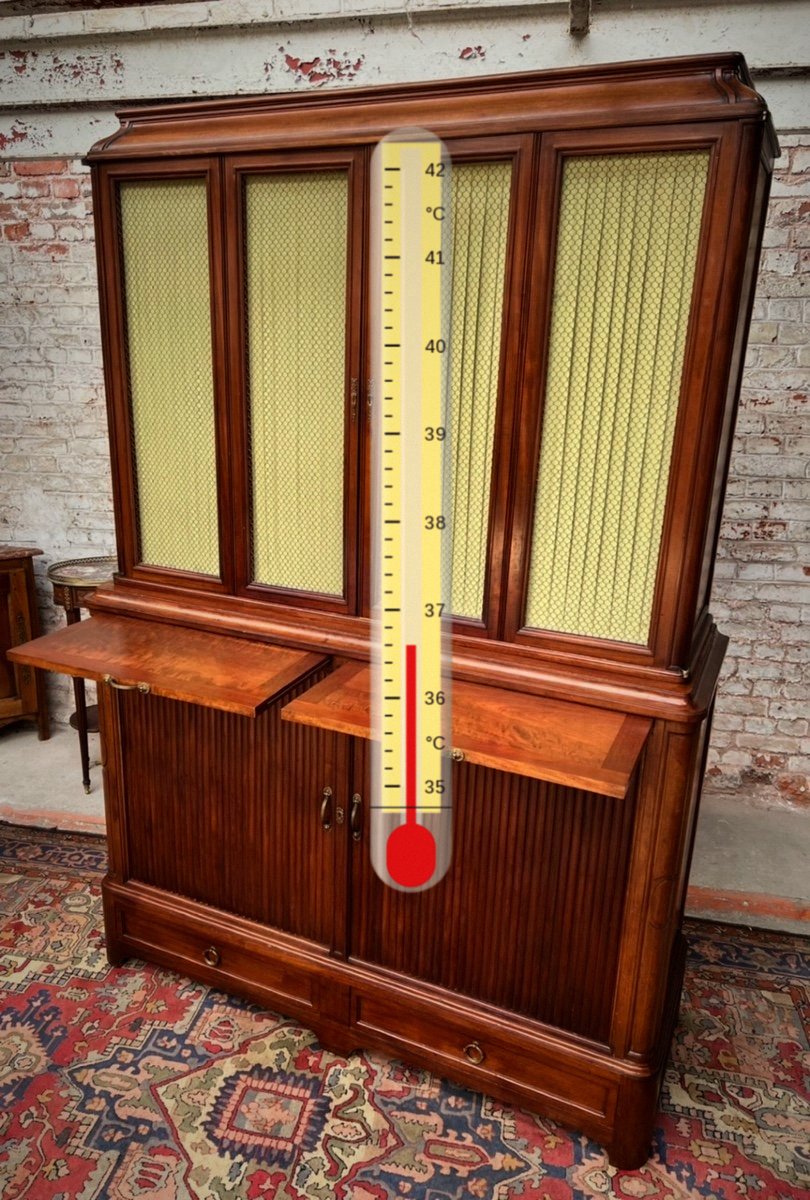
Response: °C 36.6
